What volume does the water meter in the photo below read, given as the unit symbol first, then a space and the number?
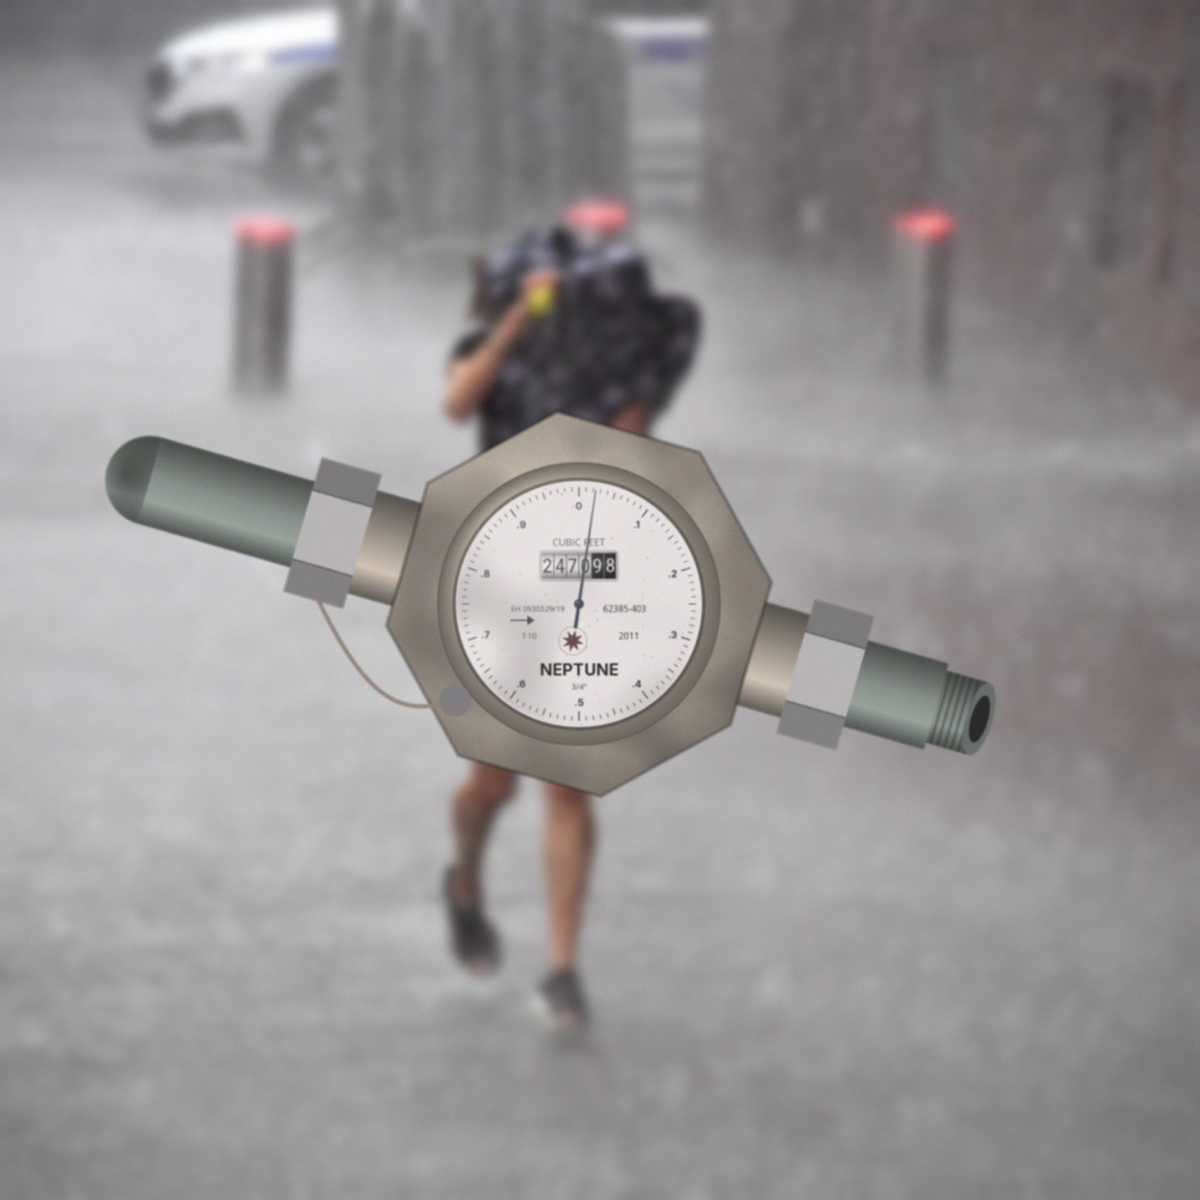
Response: ft³ 247098.02
